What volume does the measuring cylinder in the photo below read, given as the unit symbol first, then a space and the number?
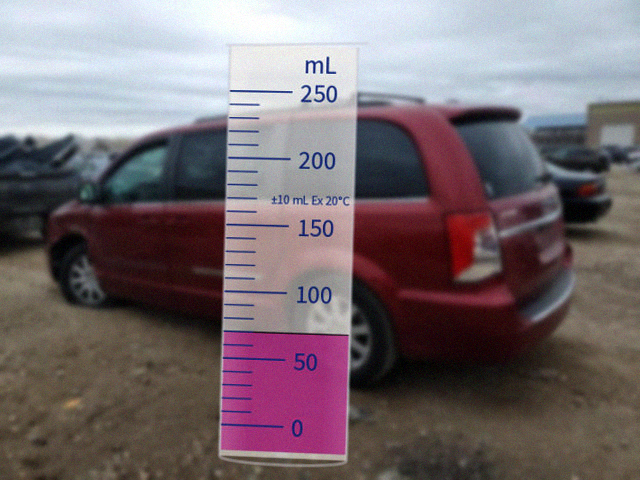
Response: mL 70
